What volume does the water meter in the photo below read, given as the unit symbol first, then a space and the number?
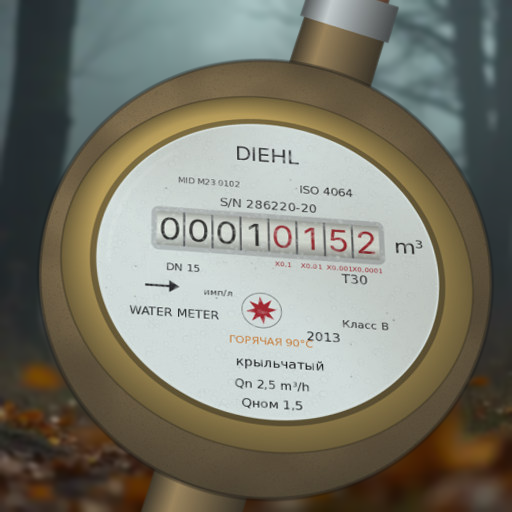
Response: m³ 1.0152
